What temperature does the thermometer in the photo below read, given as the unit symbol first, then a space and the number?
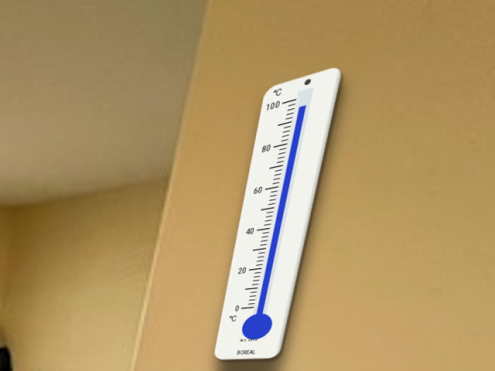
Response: °C 96
